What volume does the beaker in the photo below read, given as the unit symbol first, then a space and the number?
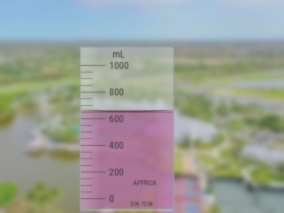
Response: mL 650
